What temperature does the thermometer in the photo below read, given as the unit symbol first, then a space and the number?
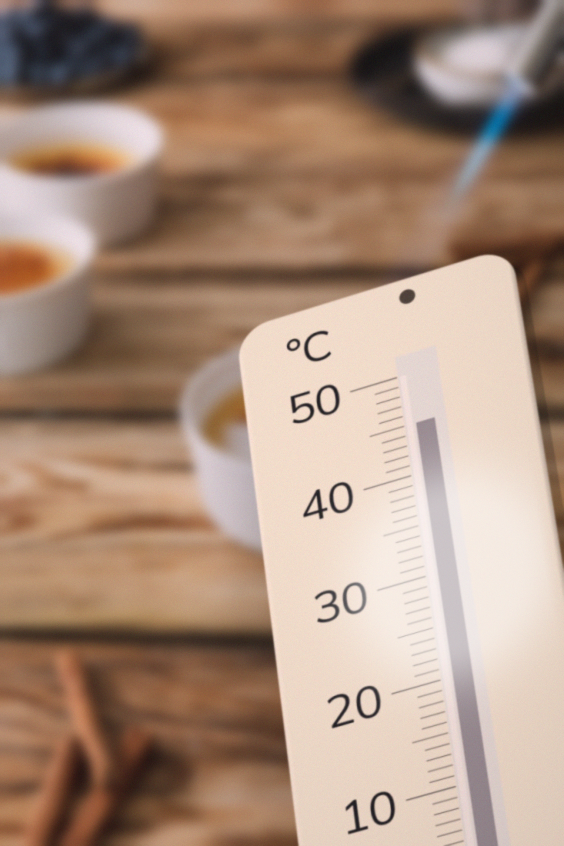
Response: °C 45
